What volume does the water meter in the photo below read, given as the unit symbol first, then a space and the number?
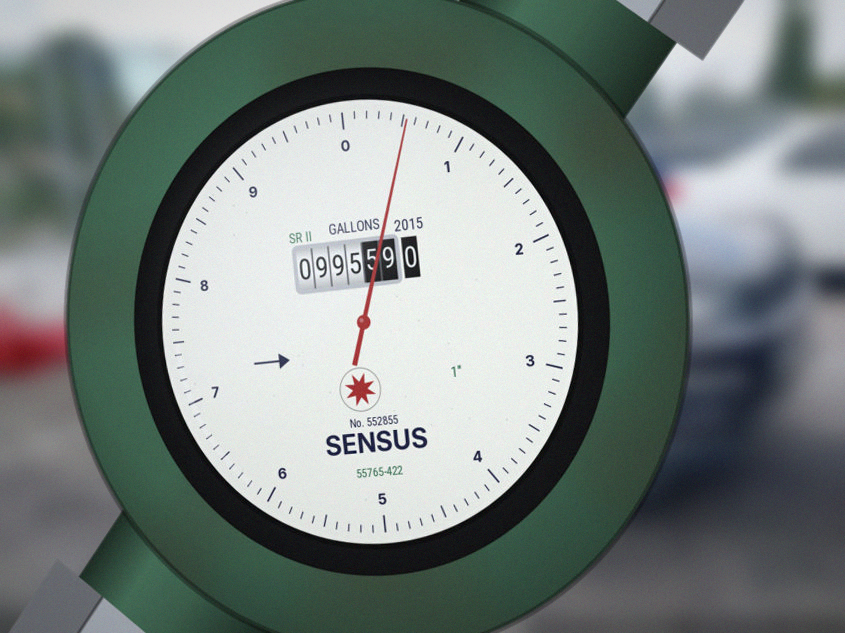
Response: gal 995590.5
